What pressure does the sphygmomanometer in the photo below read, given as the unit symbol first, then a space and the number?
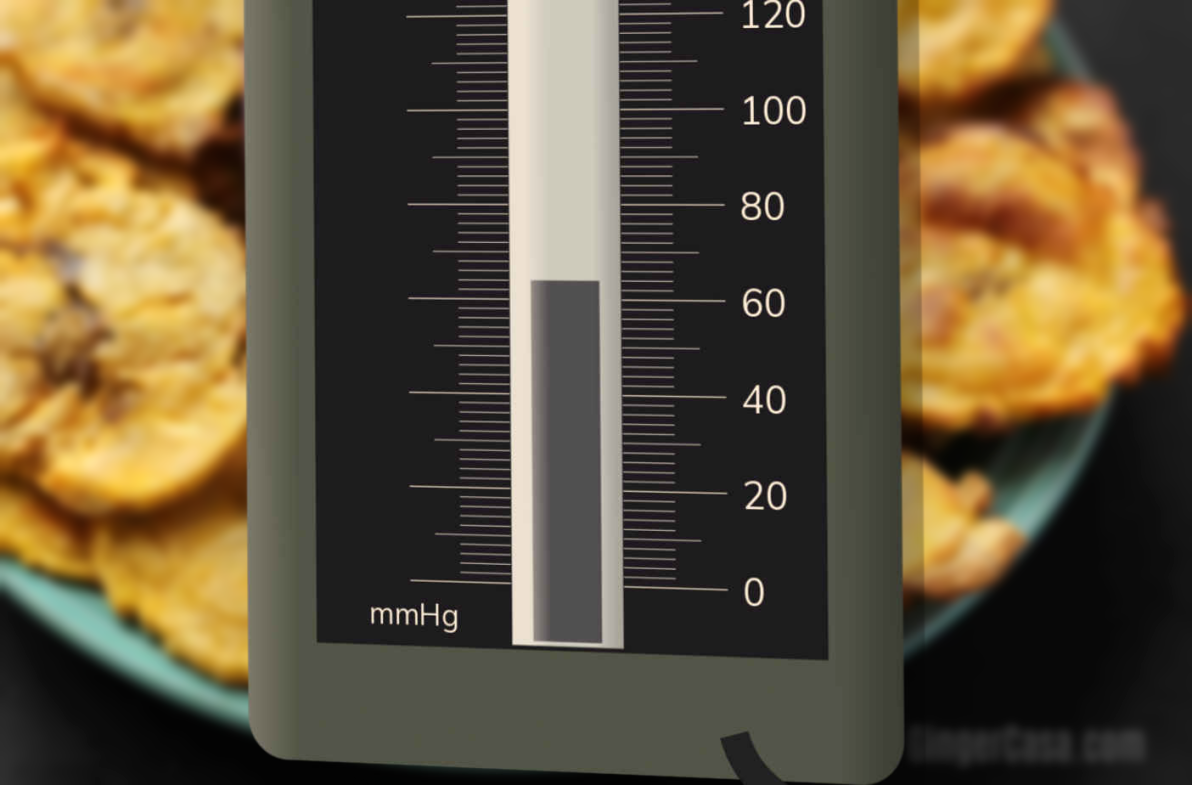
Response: mmHg 64
